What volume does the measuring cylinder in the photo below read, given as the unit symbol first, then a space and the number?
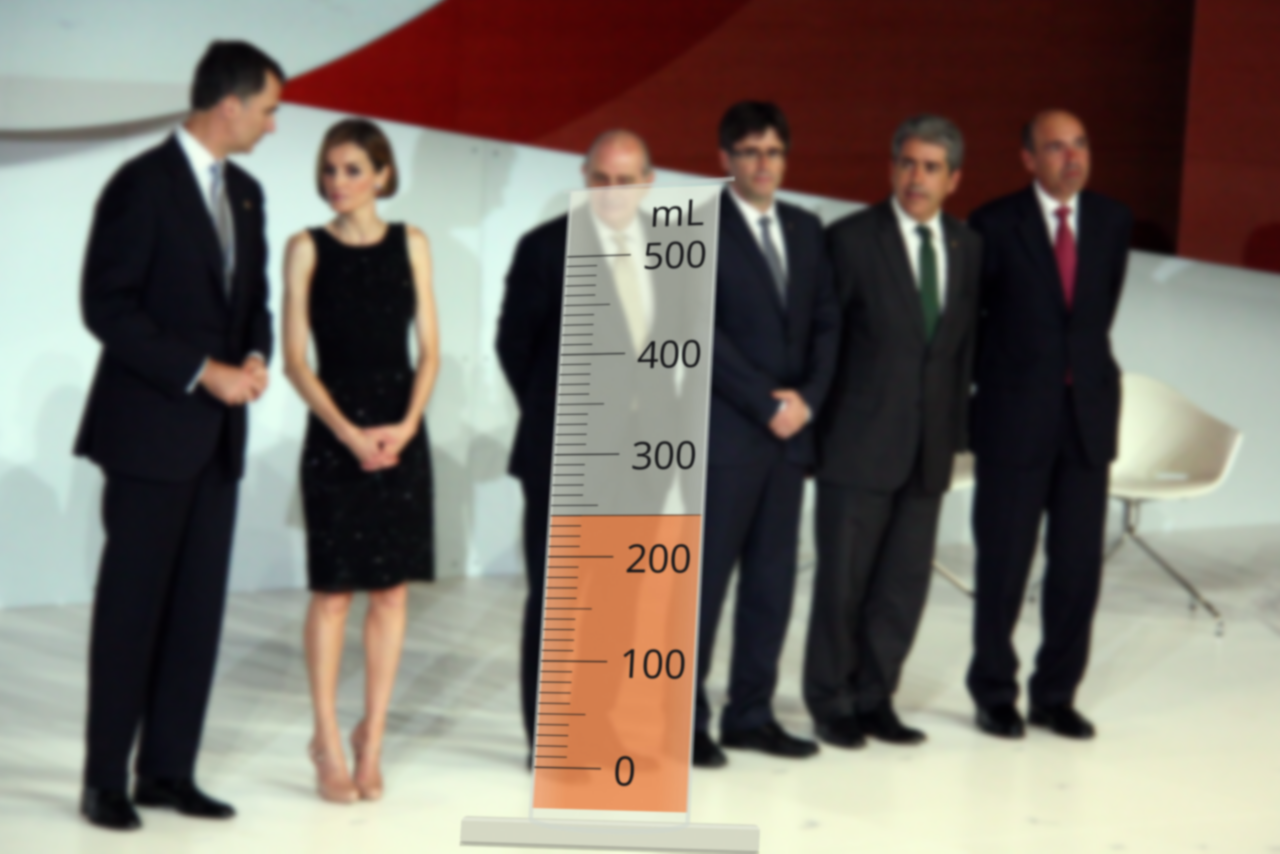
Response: mL 240
